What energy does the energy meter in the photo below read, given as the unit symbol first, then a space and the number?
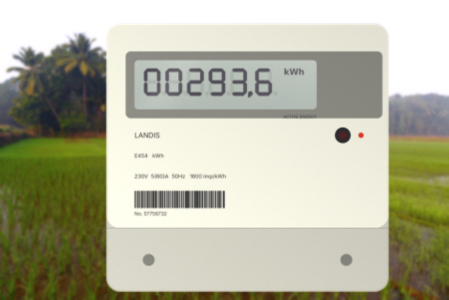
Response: kWh 293.6
